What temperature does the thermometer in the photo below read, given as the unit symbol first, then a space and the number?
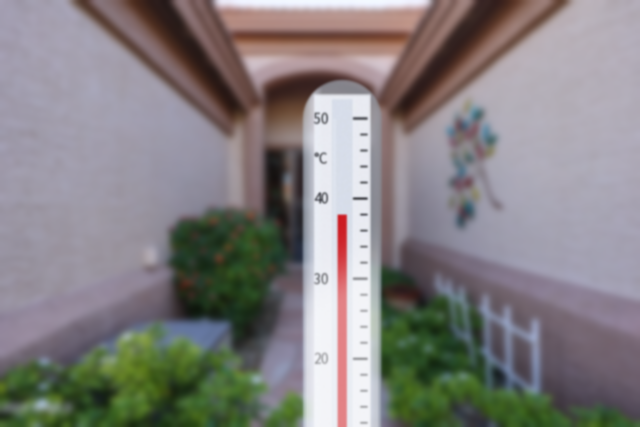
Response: °C 38
